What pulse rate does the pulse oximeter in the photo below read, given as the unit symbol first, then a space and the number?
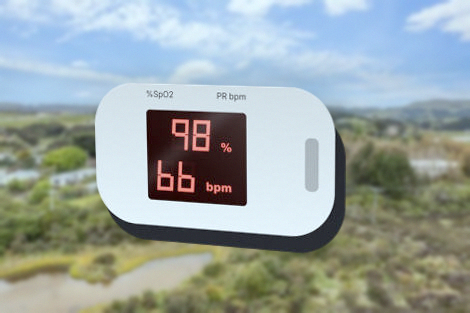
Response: bpm 66
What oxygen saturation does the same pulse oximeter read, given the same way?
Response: % 98
